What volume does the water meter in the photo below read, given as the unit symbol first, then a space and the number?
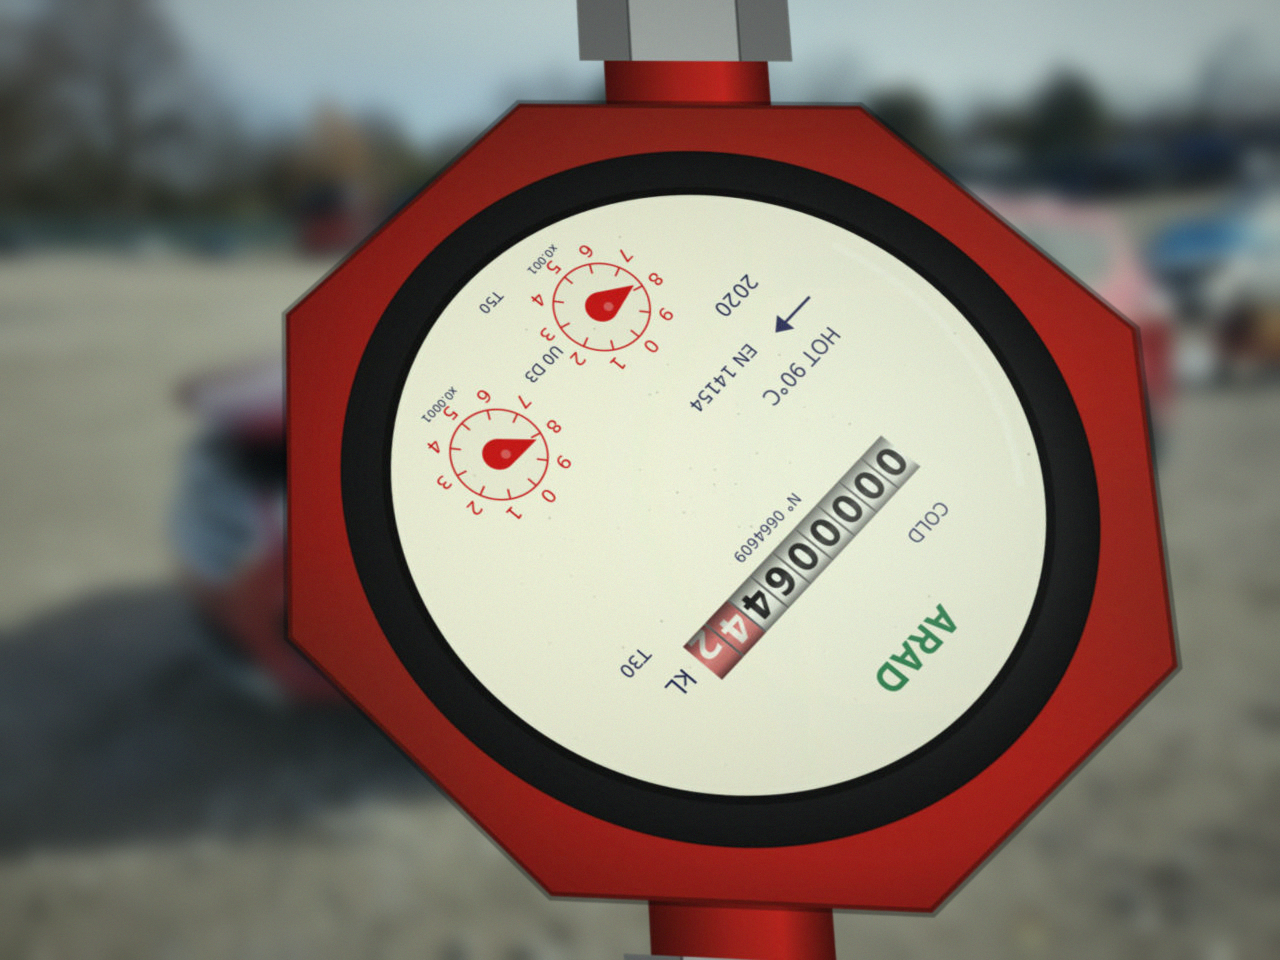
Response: kL 64.4178
